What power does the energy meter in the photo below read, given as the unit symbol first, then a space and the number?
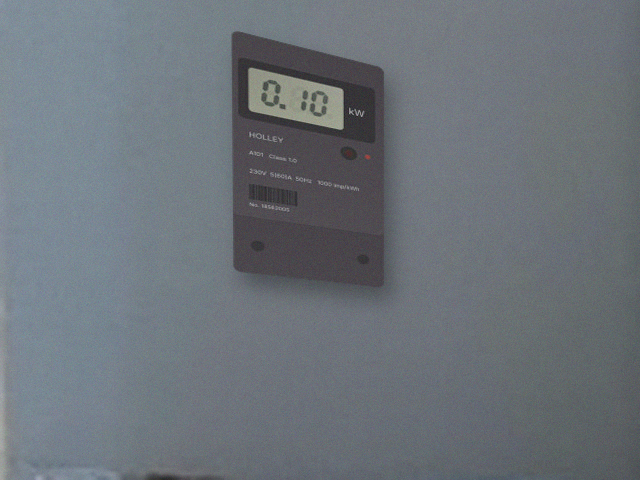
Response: kW 0.10
